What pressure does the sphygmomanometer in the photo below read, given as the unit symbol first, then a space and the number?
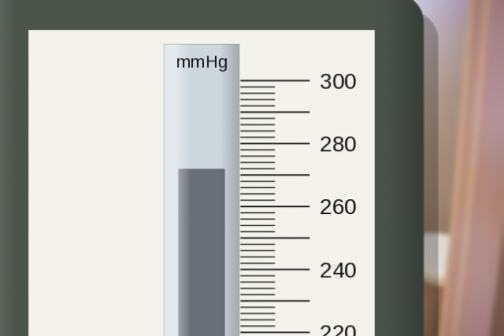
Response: mmHg 272
